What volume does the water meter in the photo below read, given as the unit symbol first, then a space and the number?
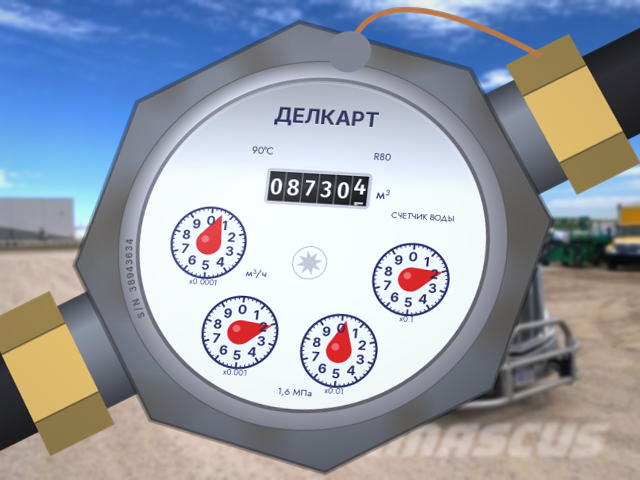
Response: m³ 87304.2020
